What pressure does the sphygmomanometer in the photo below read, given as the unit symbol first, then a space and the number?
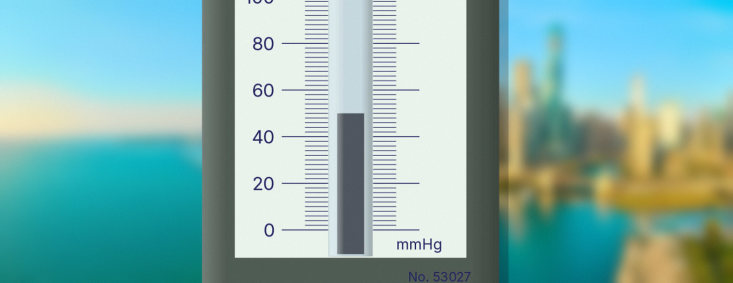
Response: mmHg 50
